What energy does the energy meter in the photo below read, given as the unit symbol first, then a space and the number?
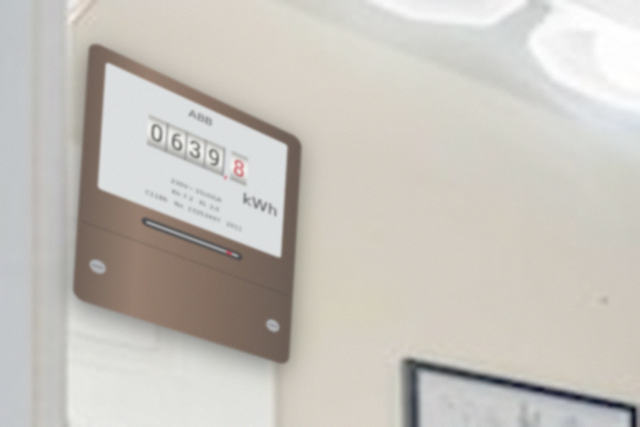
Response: kWh 639.8
